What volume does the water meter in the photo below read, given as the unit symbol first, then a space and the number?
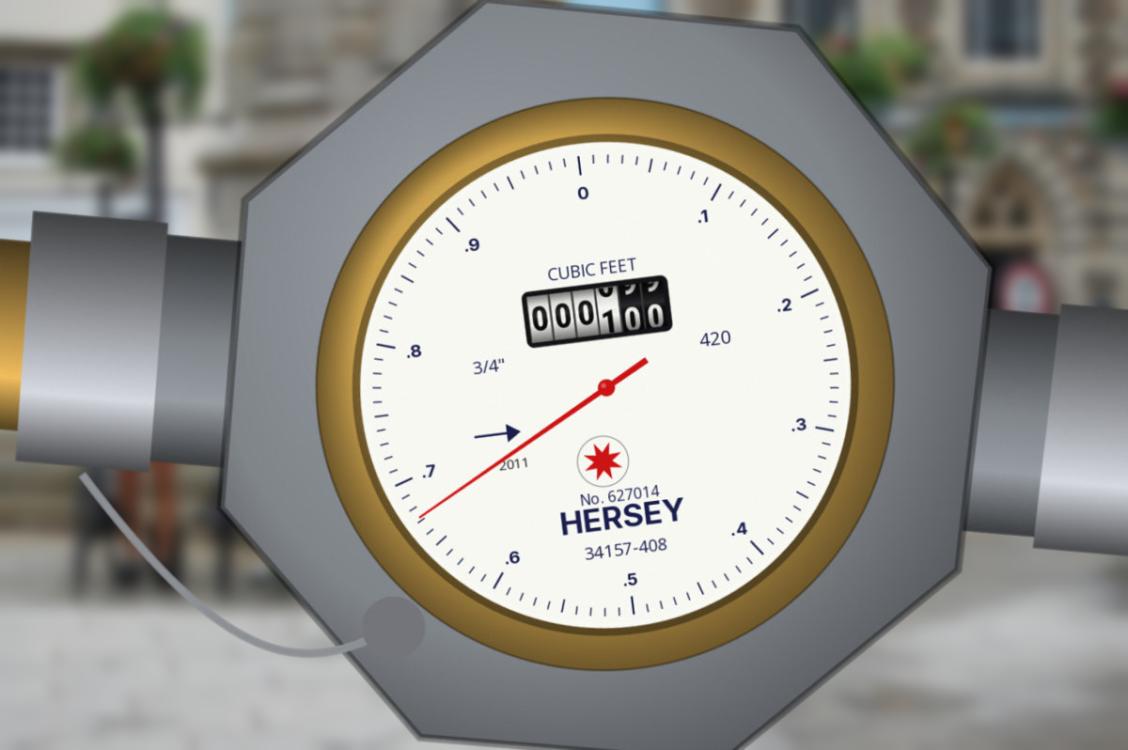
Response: ft³ 99.67
